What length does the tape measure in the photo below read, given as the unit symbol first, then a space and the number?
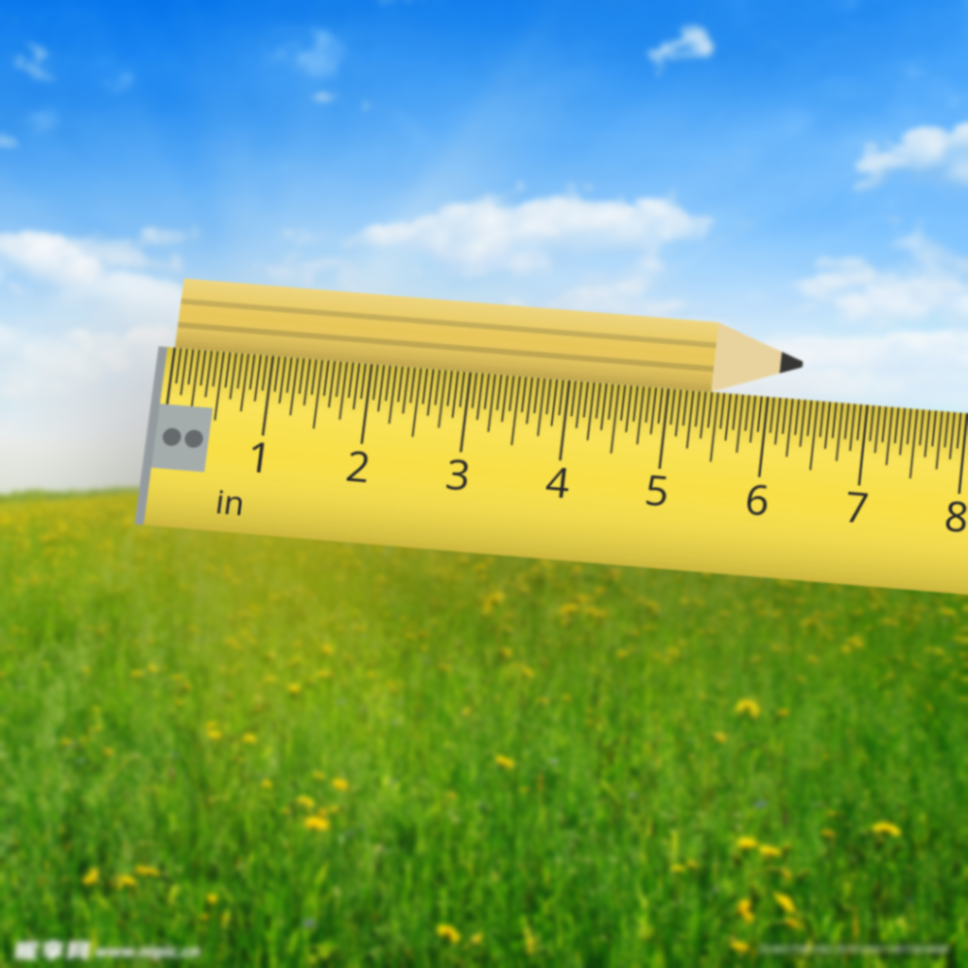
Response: in 6.3125
